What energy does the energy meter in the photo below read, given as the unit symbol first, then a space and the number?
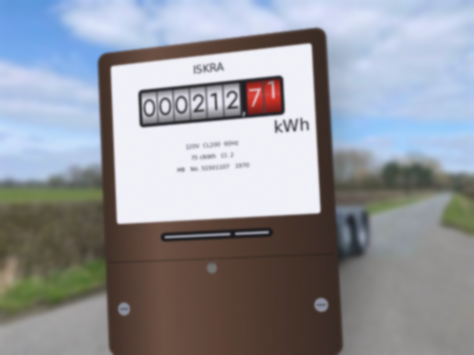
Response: kWh 212.71
